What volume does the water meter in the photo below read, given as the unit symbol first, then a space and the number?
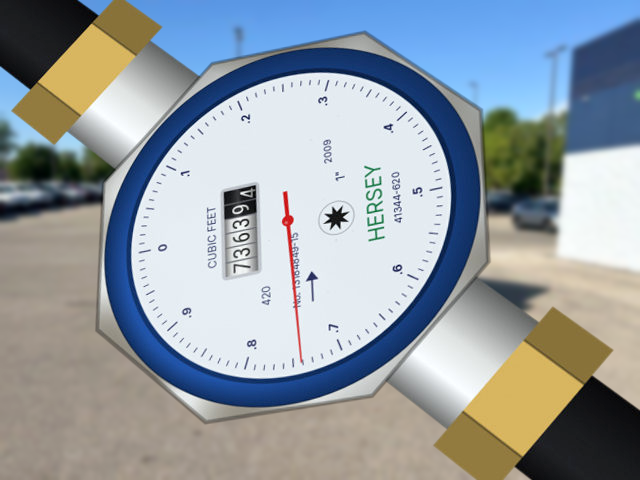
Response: ft³ 736393.74
